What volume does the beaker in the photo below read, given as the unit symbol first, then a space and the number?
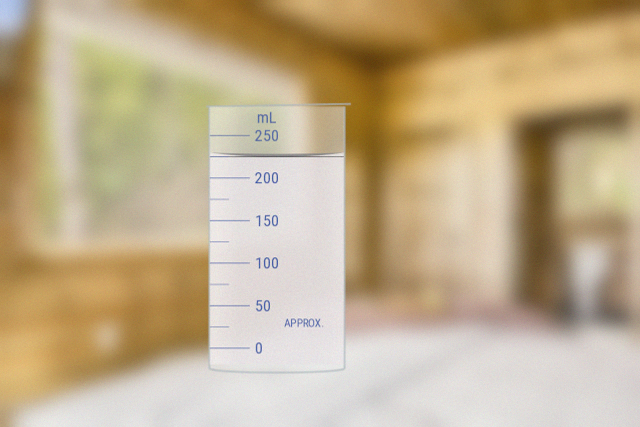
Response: mL 225
